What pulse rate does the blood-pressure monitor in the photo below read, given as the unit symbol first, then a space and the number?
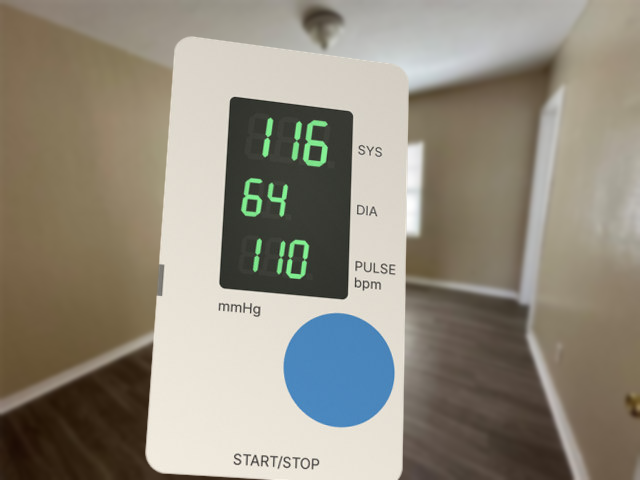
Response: bpm 110
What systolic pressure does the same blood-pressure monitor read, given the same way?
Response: mmHg 116
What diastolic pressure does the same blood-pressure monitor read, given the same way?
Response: mmHg 64
